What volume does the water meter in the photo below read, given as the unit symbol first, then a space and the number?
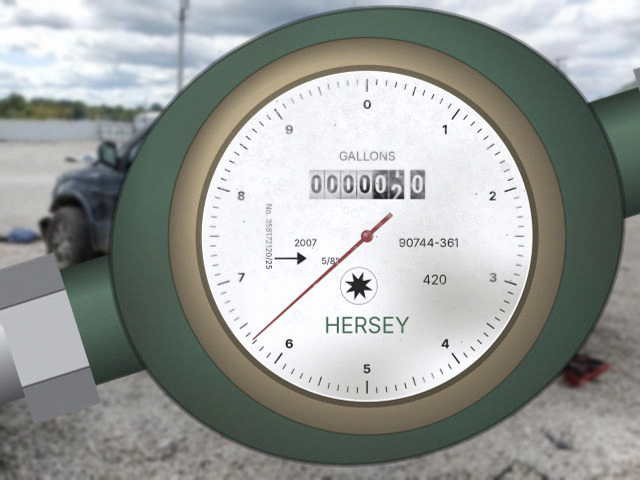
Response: gal 16.3
